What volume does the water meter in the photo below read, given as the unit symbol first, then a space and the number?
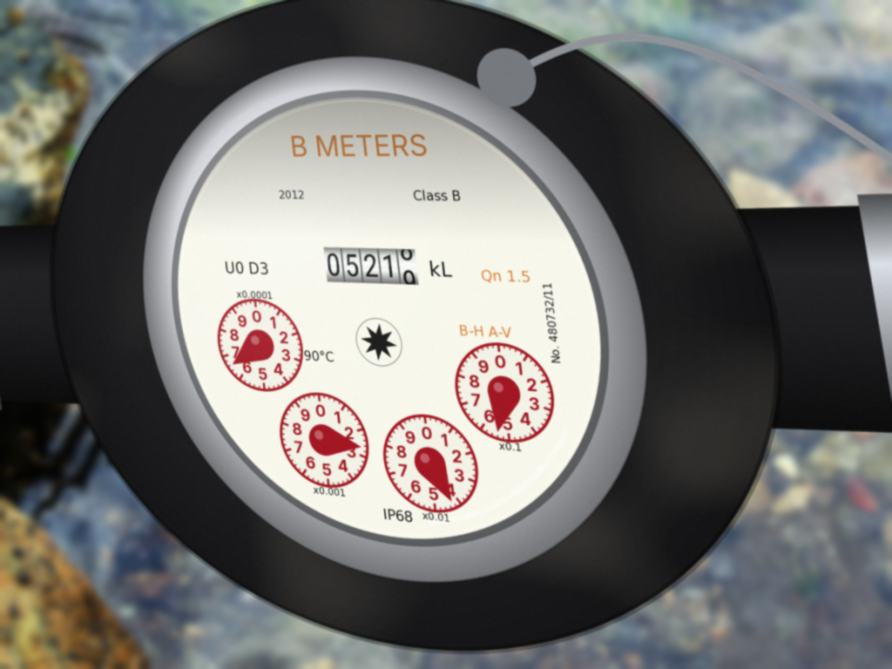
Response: kL 5218.5426
